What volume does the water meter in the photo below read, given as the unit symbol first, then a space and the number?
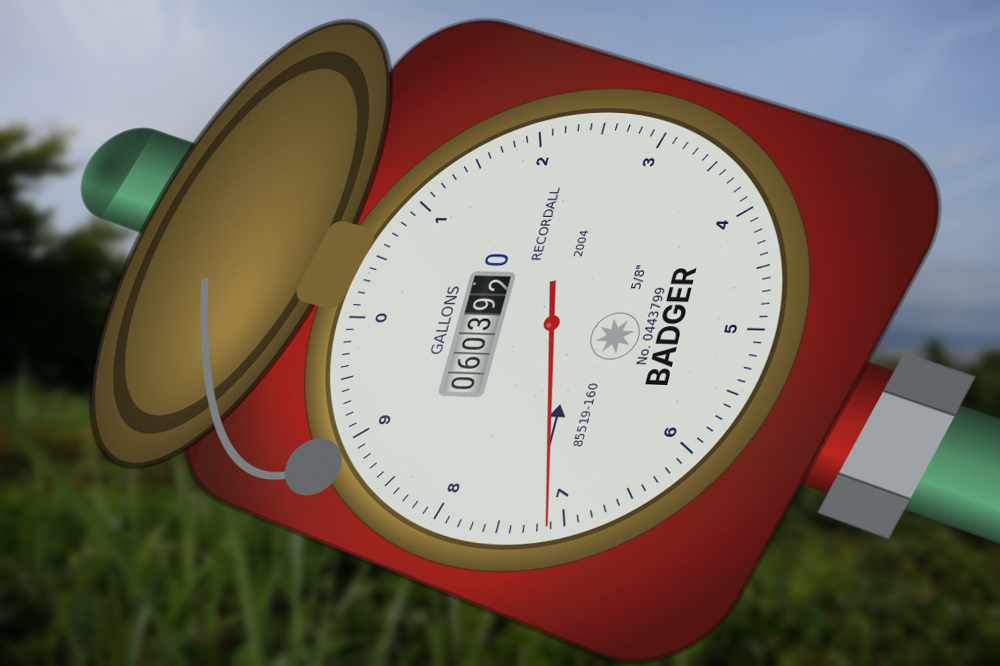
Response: gal 603917.1
